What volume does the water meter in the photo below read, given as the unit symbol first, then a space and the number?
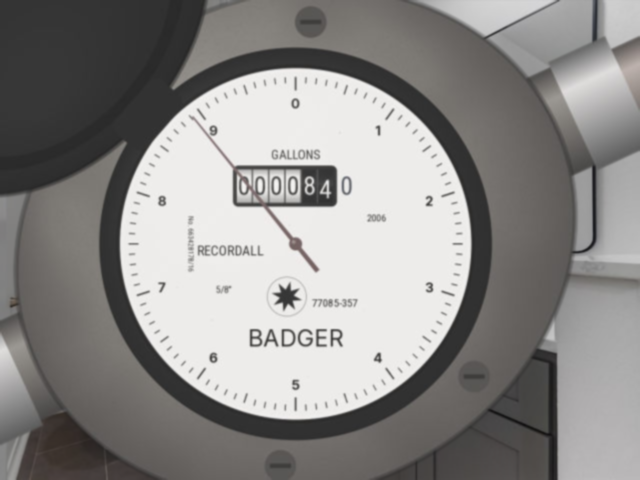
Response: gal 838.9
